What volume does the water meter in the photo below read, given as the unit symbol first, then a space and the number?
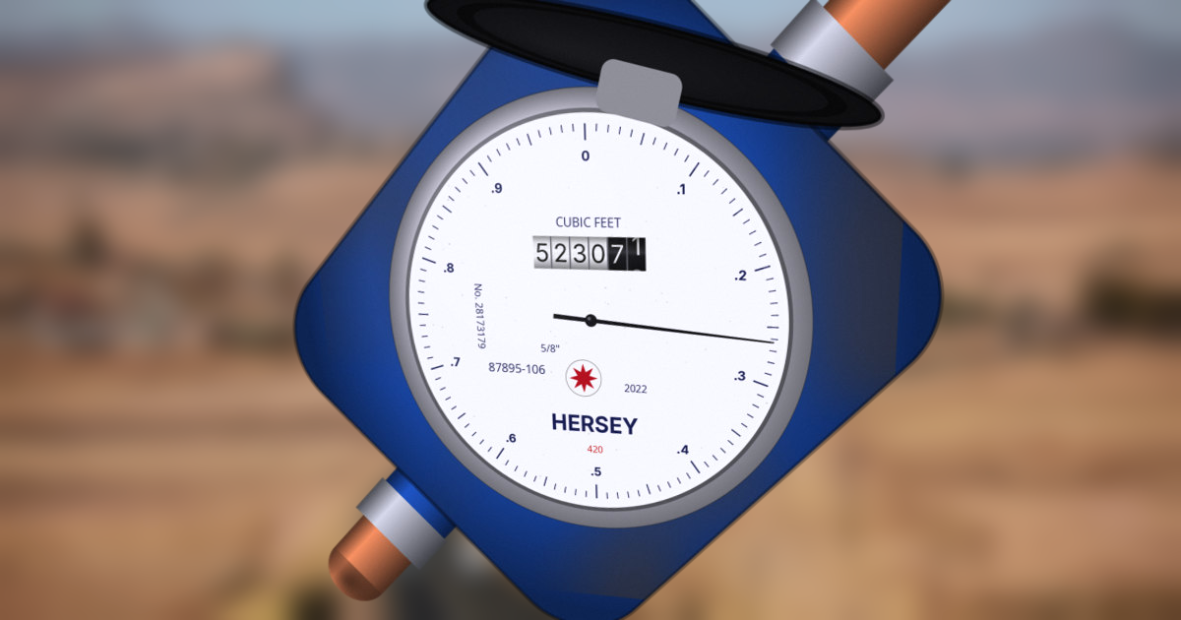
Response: ft³ 523071.26
